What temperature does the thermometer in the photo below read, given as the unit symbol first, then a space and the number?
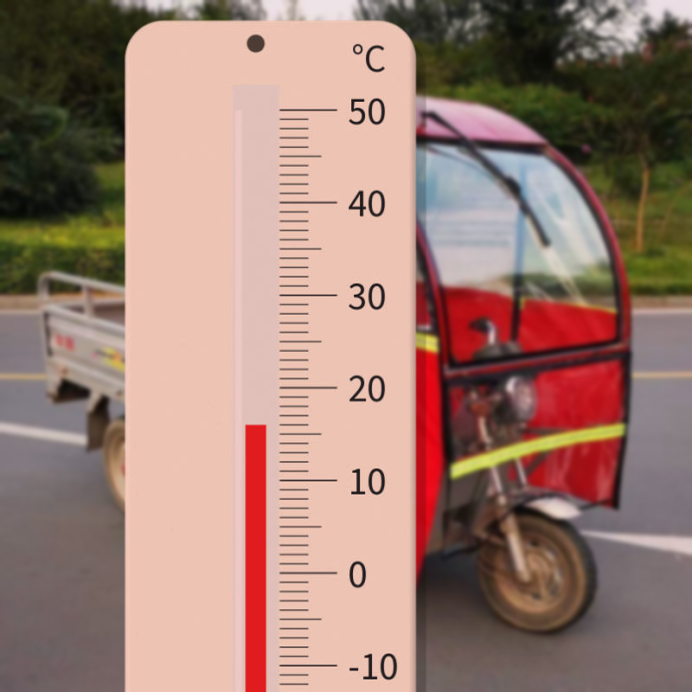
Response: °C 16
